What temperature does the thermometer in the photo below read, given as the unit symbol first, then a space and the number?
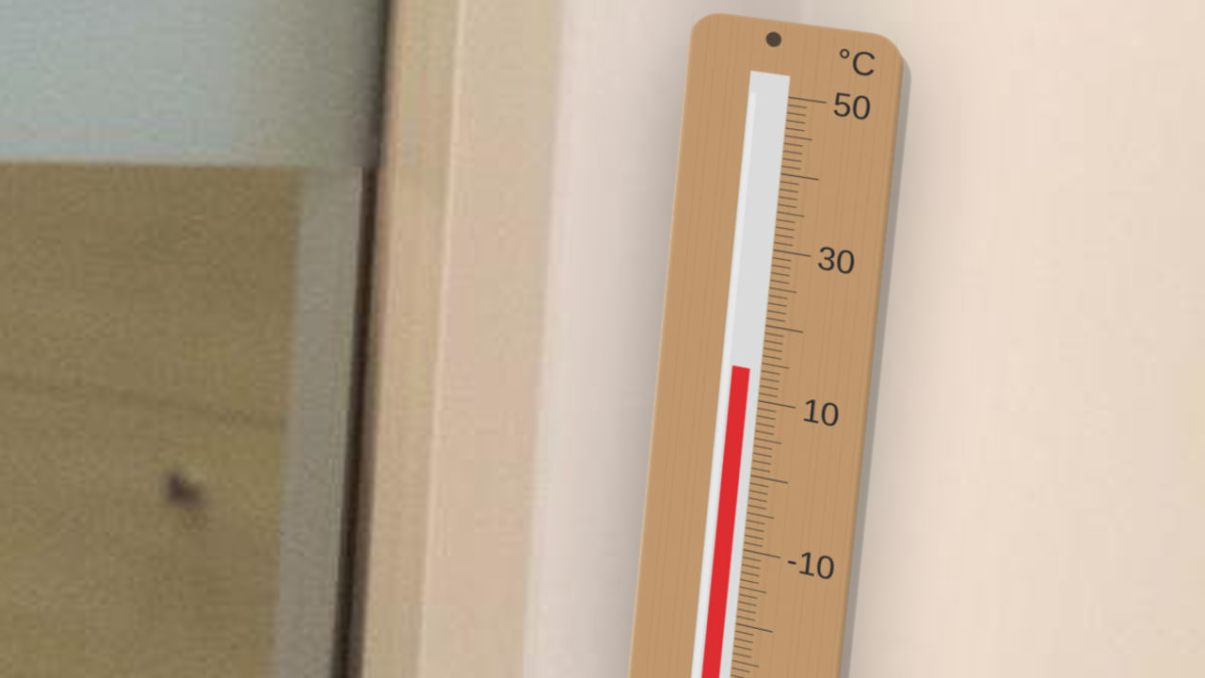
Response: °C 14
